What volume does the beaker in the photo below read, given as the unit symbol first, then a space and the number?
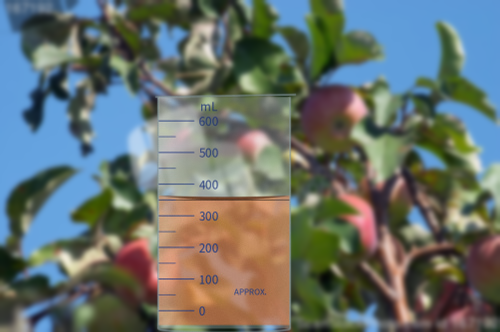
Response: mL 350
